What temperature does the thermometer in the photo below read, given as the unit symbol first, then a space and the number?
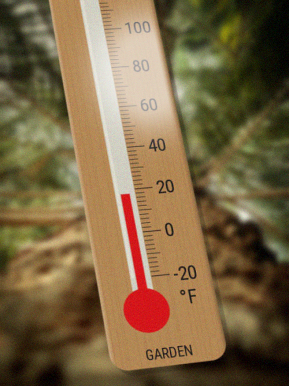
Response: °F 18
